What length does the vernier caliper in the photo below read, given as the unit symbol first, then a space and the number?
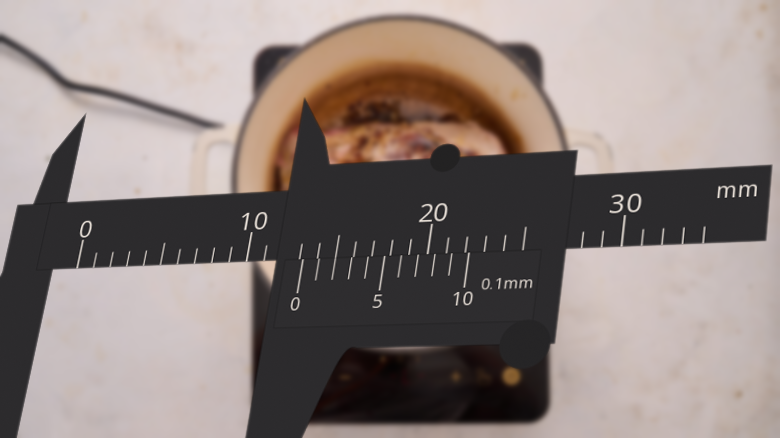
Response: mm 13.2
